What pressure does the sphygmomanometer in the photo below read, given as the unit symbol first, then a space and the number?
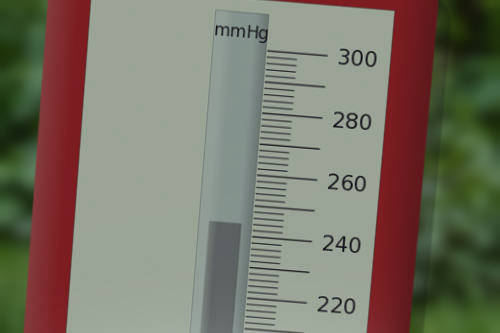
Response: mmHg 244
